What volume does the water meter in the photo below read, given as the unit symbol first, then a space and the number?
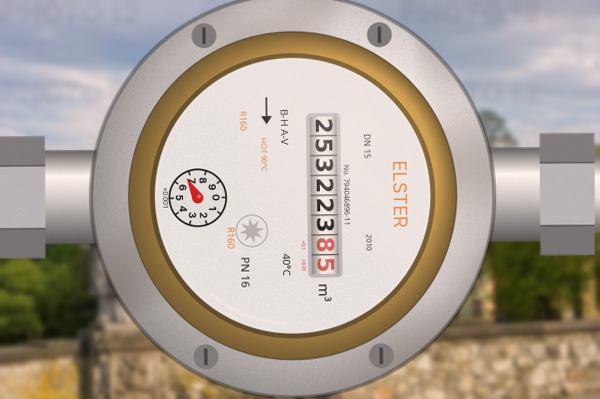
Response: m³ 253223.856
